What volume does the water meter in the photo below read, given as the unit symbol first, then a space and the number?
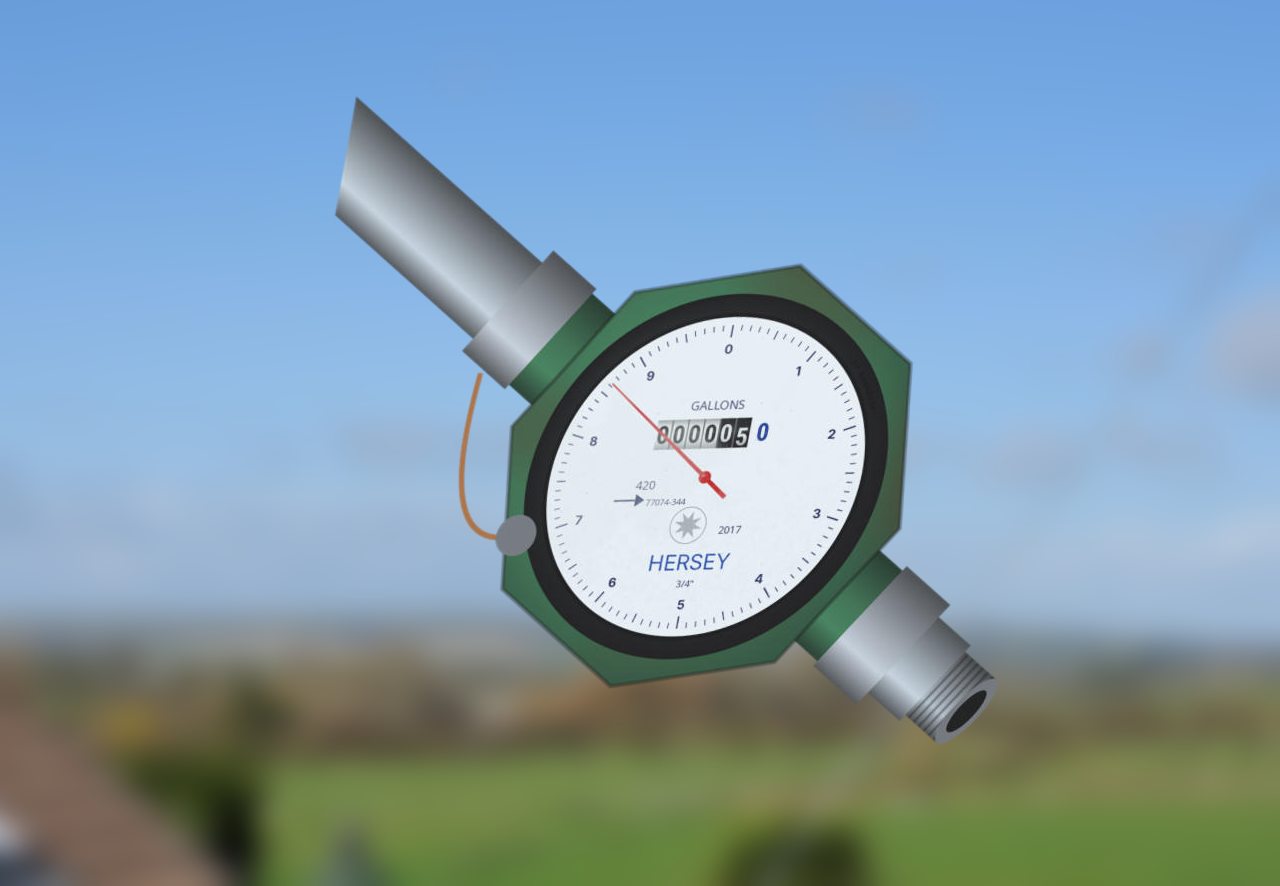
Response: gal 48.6
